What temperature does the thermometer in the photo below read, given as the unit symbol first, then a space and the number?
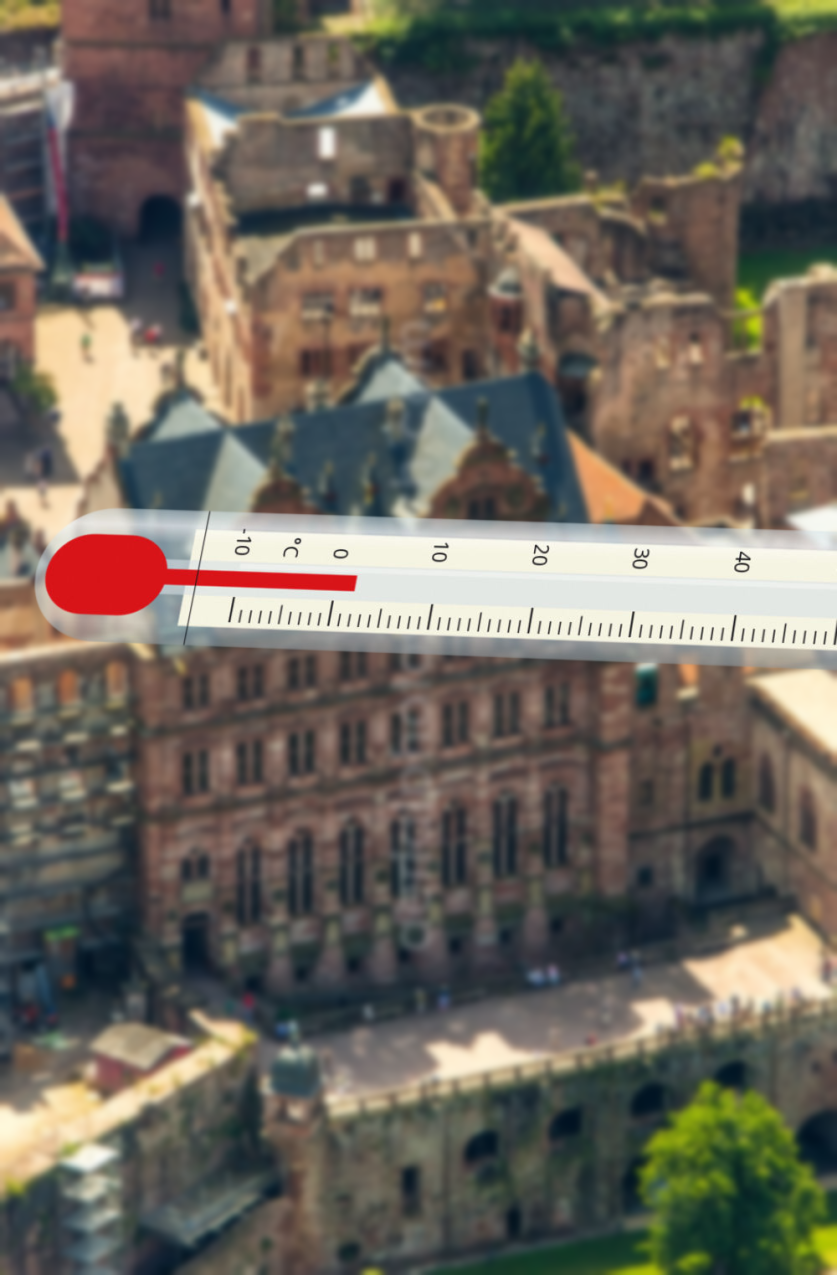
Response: °C 2
